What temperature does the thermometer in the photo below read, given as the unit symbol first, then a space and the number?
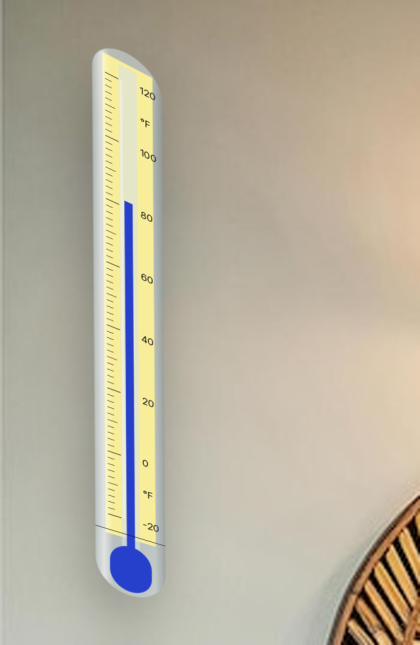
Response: °F 82
